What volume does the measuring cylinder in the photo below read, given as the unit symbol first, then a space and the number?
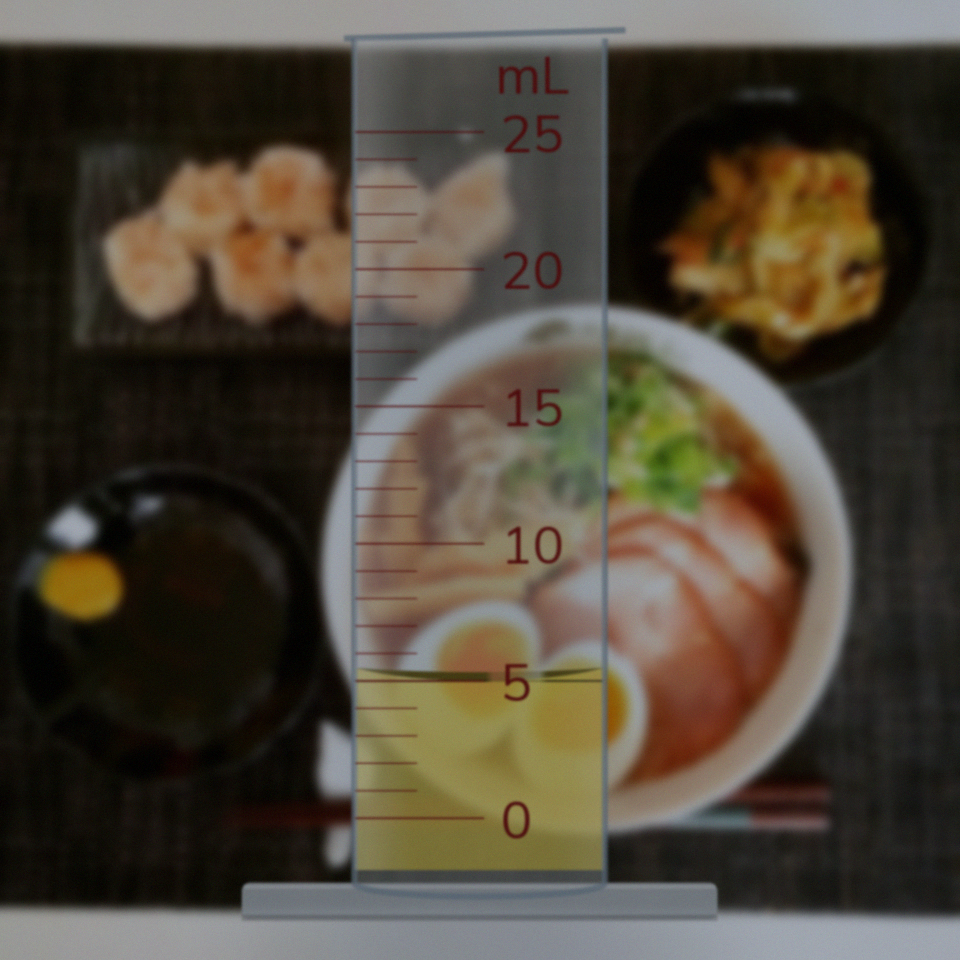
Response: mL 5
